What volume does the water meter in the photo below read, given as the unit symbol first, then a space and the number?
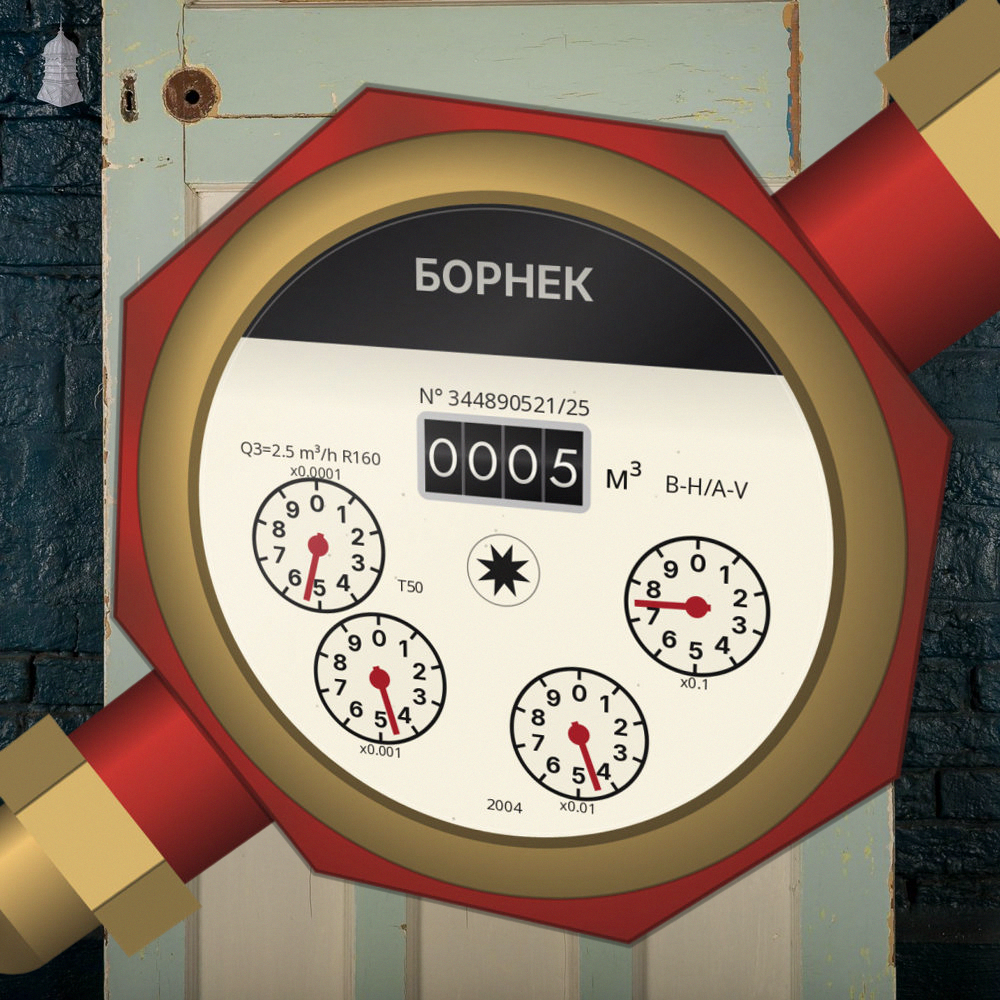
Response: m³ 5.7445
